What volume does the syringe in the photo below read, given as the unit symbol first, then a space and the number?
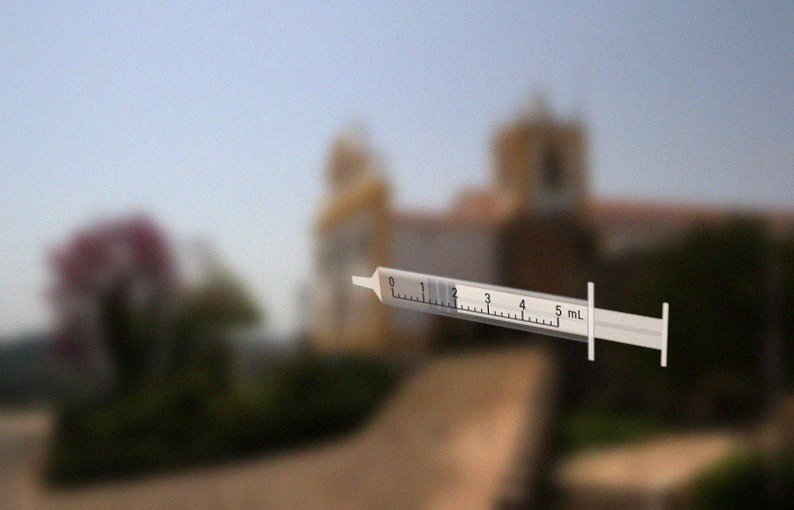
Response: mL 1.2
